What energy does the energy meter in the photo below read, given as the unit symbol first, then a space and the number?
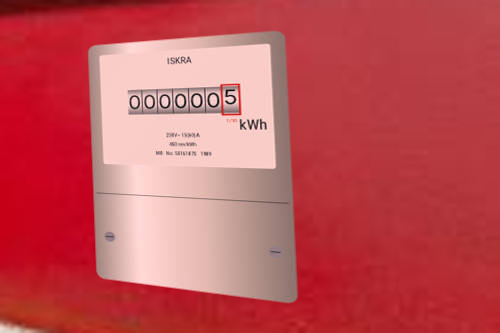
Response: kWh 0.5
